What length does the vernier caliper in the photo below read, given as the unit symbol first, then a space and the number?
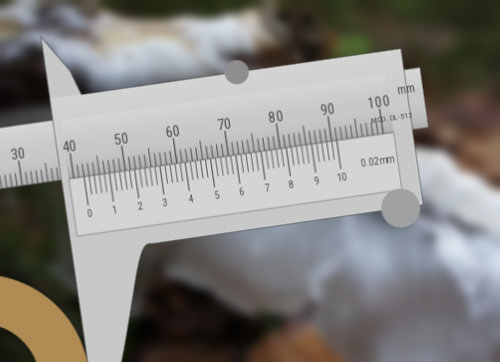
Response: mm 42.0
